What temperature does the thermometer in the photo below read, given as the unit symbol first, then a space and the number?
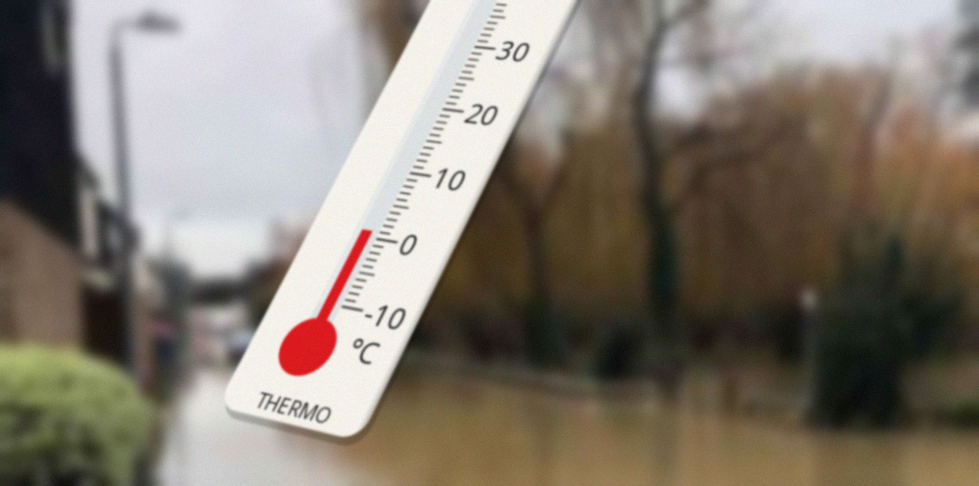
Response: °C 1
